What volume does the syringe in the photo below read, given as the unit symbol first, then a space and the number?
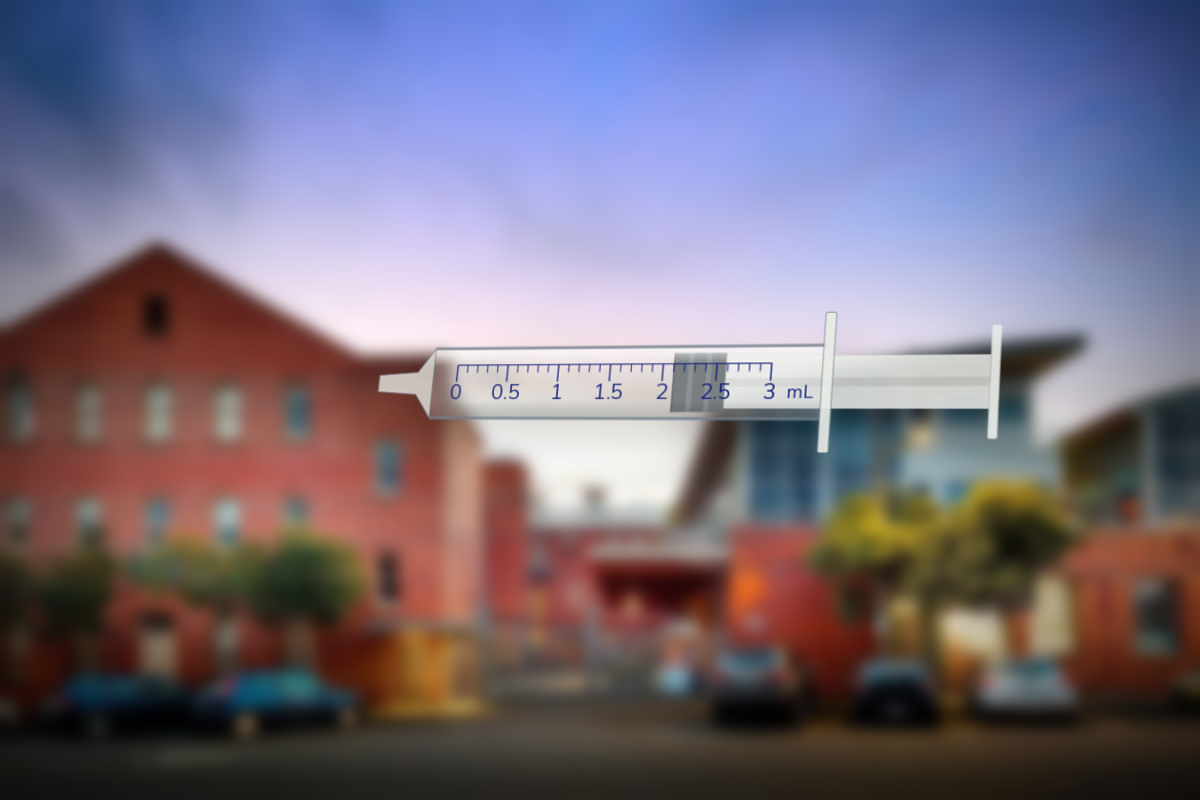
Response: mL 2.1
